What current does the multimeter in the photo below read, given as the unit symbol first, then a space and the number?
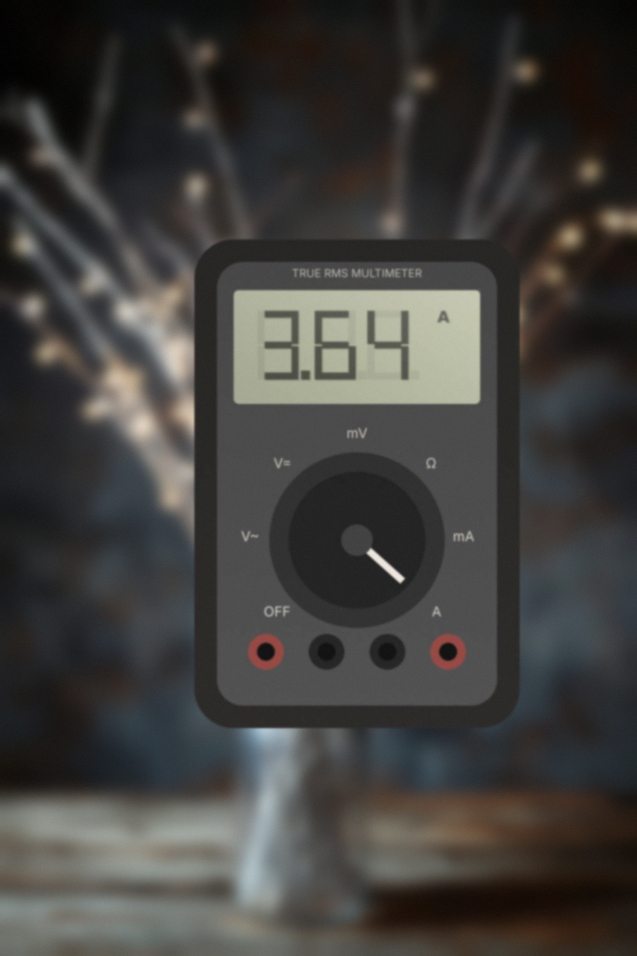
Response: A 3.64
